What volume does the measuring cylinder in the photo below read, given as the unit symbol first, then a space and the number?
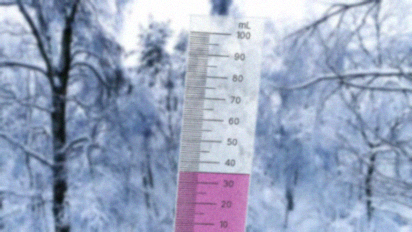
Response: mL 35
